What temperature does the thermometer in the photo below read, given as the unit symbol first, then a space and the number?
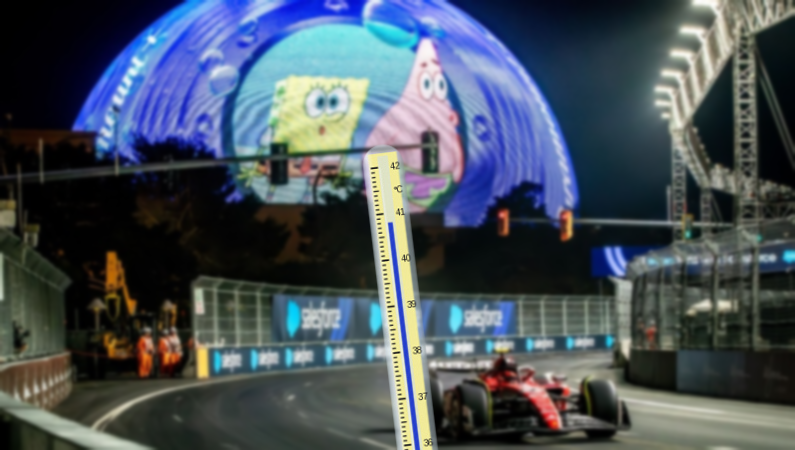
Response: °C 40.8
